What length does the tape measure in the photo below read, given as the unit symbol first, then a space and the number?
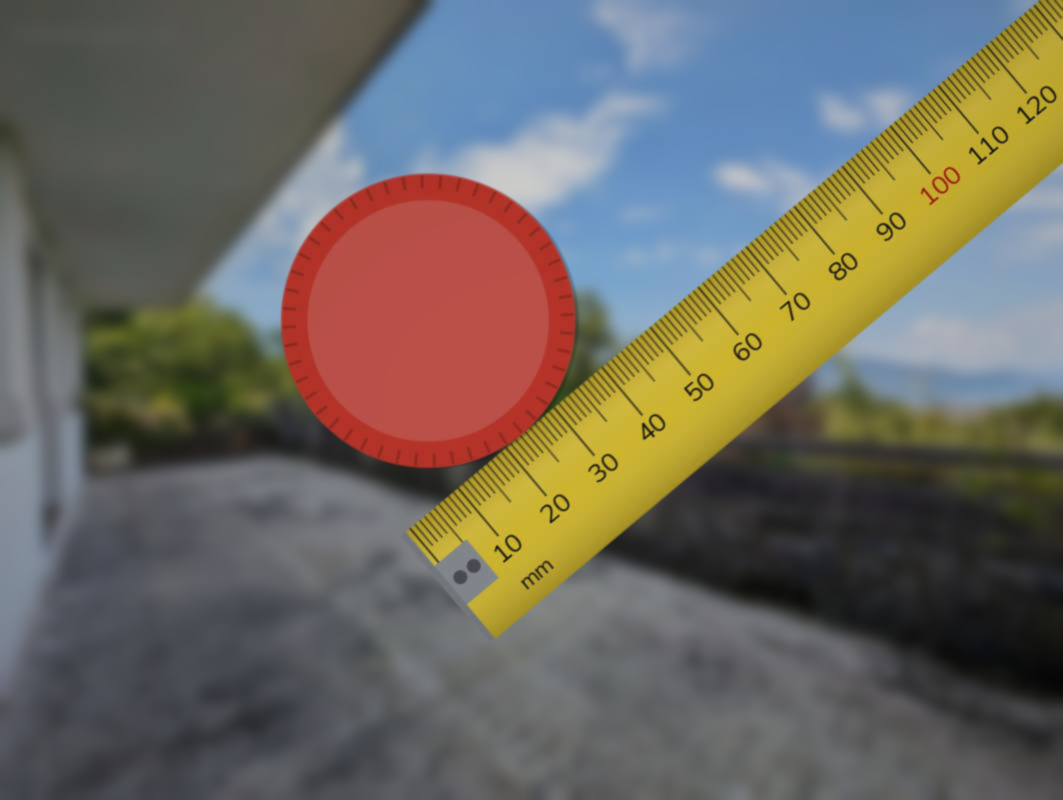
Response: mm 47
